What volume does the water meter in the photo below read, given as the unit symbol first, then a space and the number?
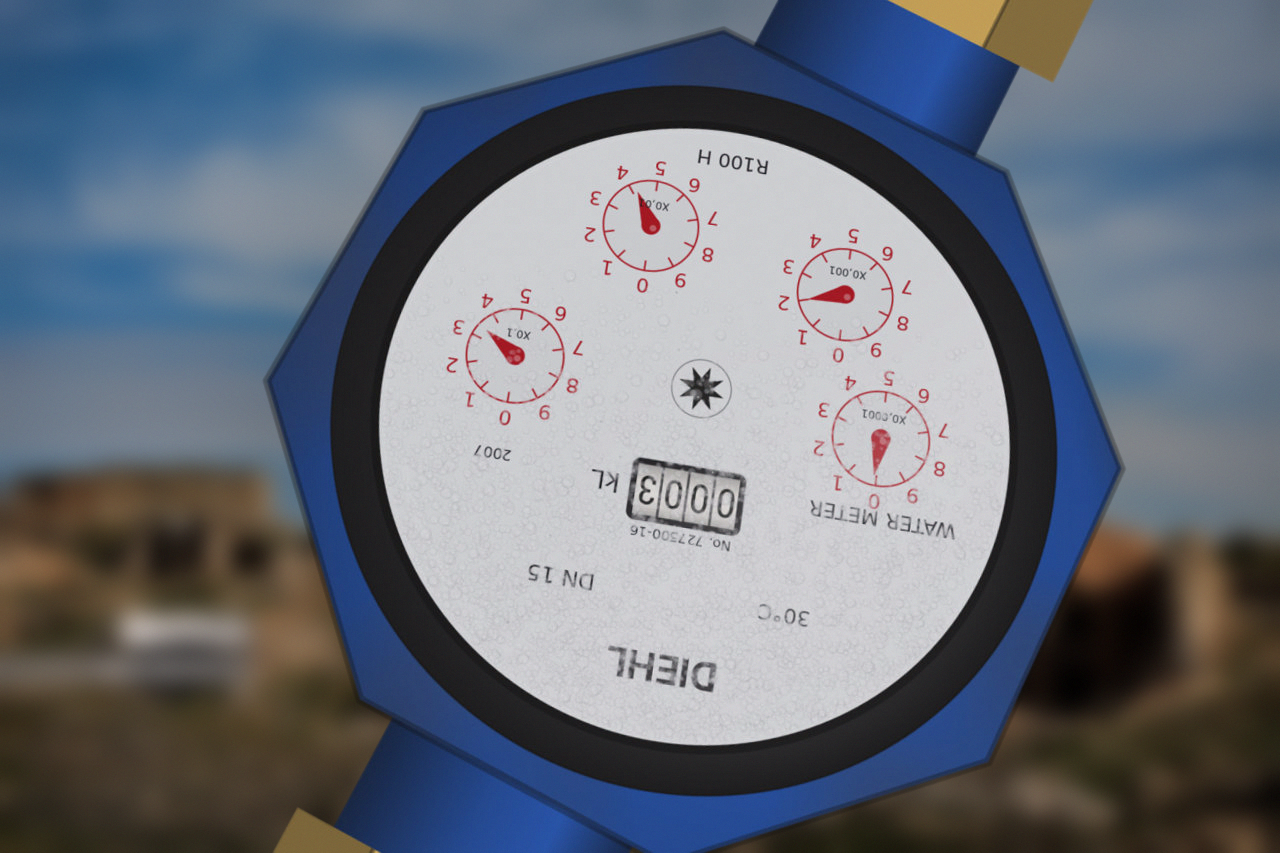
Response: kL 3.3420
